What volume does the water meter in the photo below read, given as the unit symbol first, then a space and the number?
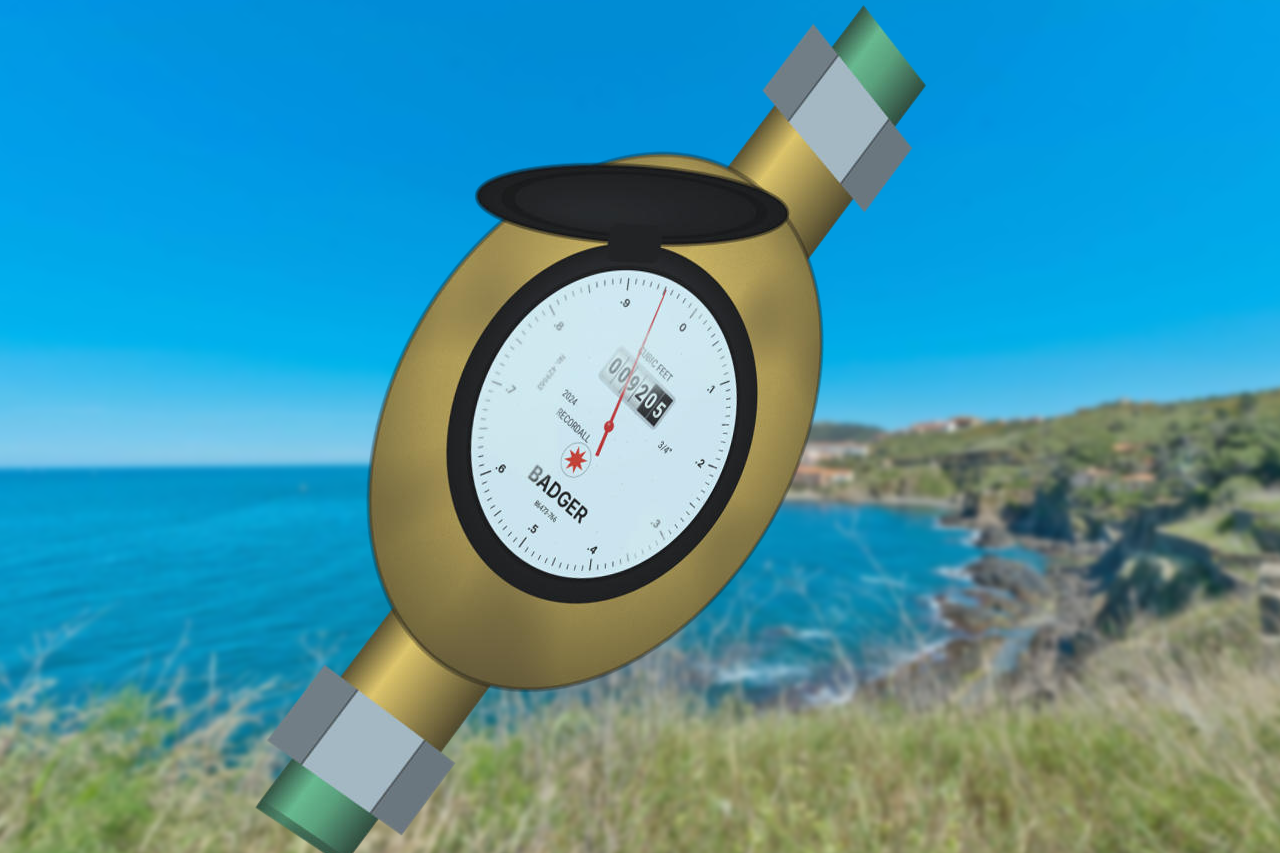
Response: ft³ 9204.95
